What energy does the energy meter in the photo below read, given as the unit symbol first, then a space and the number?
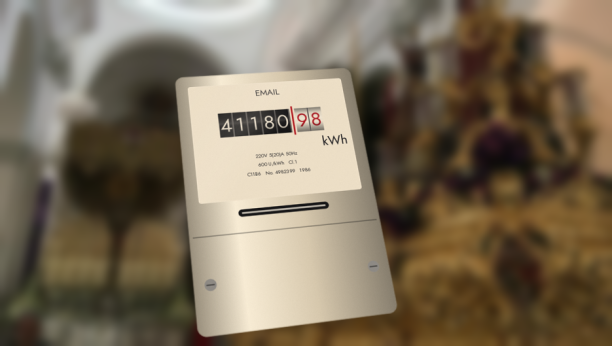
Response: kWh 41180.98
